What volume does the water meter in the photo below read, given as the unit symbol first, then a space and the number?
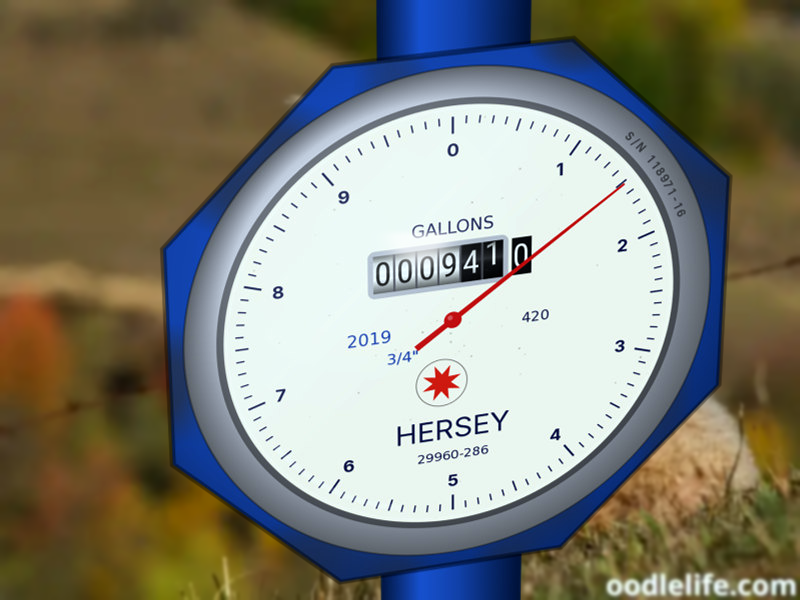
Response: gal 9411.5
